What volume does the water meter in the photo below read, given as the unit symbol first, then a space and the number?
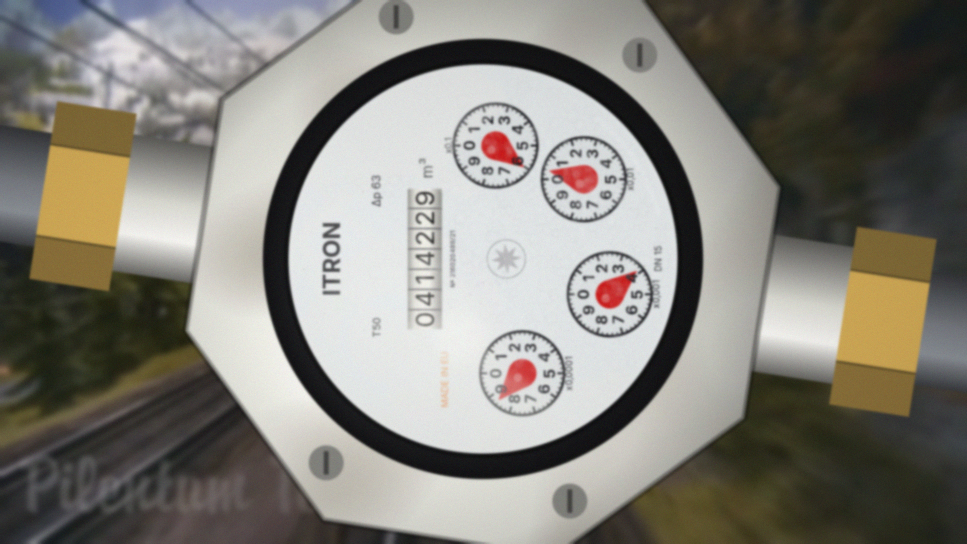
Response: m³ 414229.6038
